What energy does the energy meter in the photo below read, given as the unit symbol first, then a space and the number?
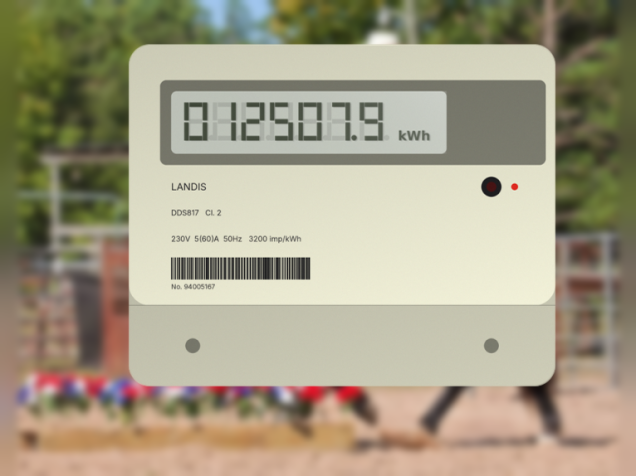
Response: kWh 12507.9
